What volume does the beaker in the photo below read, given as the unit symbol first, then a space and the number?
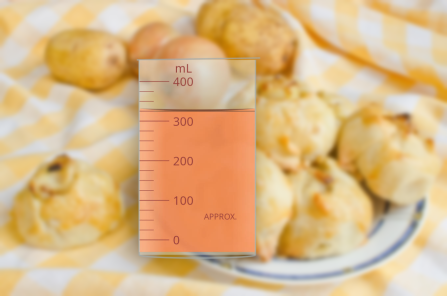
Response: mL 325
